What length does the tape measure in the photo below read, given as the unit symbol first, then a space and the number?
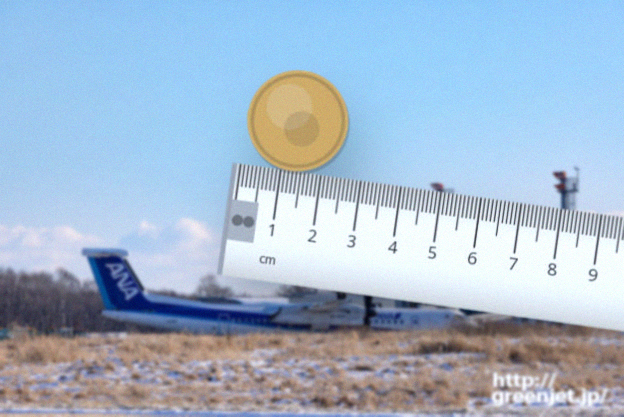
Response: cm 2.5
